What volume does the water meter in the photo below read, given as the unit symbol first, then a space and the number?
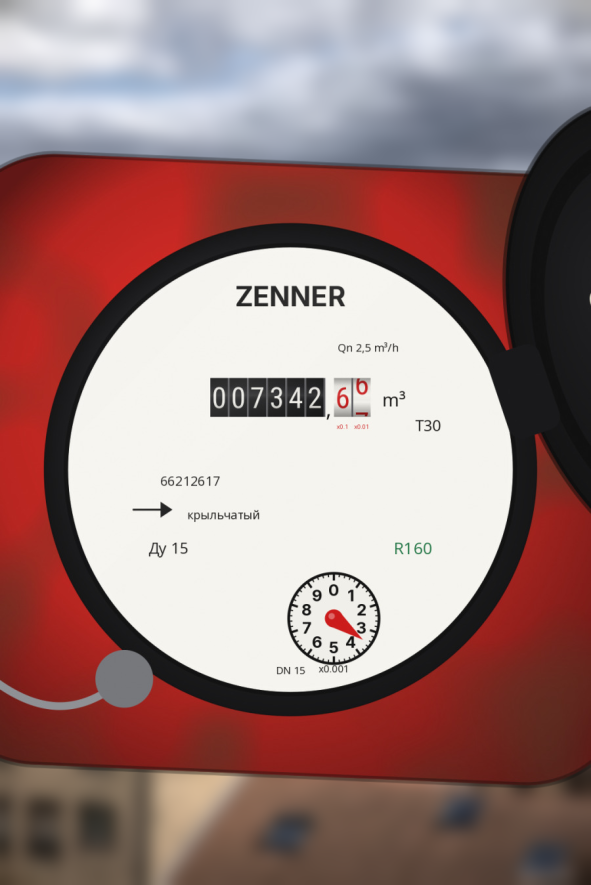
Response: m³ 7342.663
